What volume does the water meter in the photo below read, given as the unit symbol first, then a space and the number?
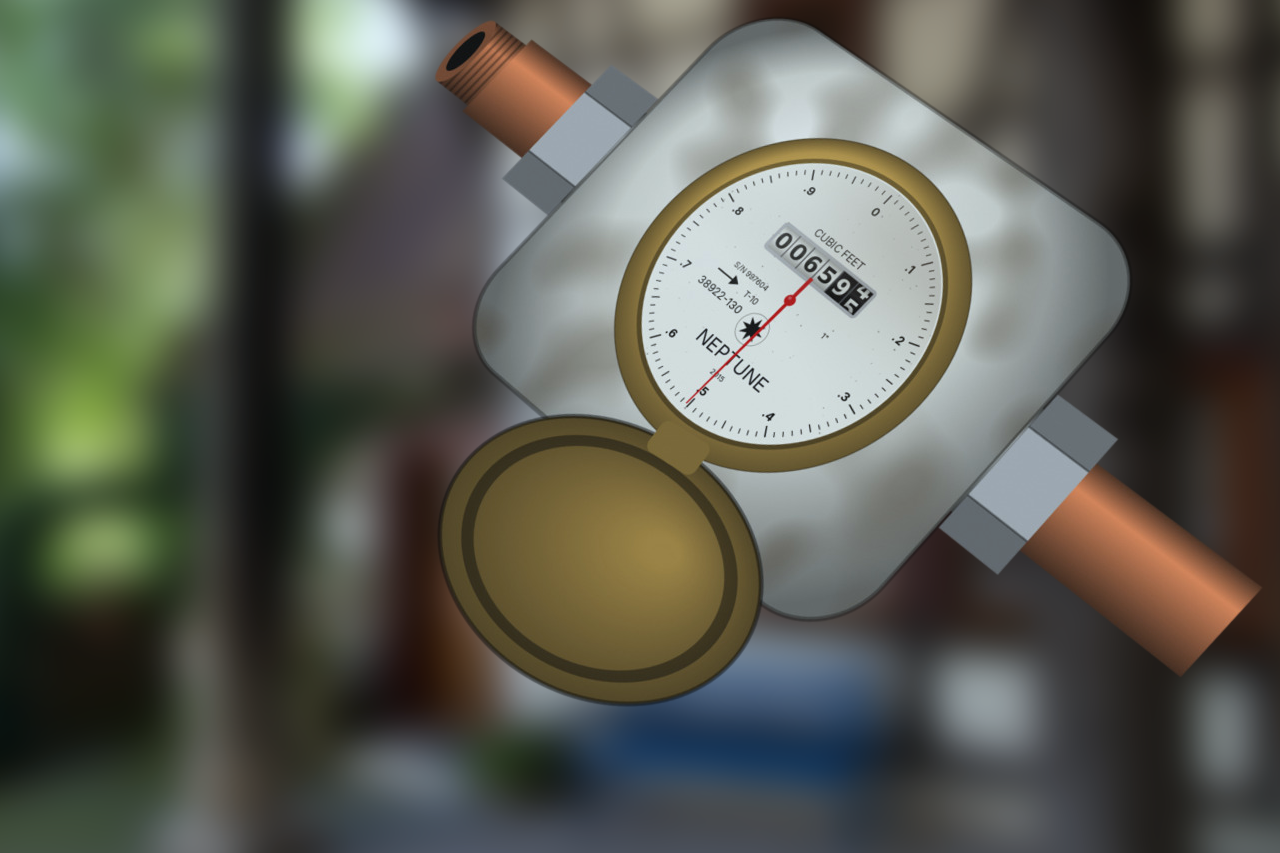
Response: ft³ 6594.50
